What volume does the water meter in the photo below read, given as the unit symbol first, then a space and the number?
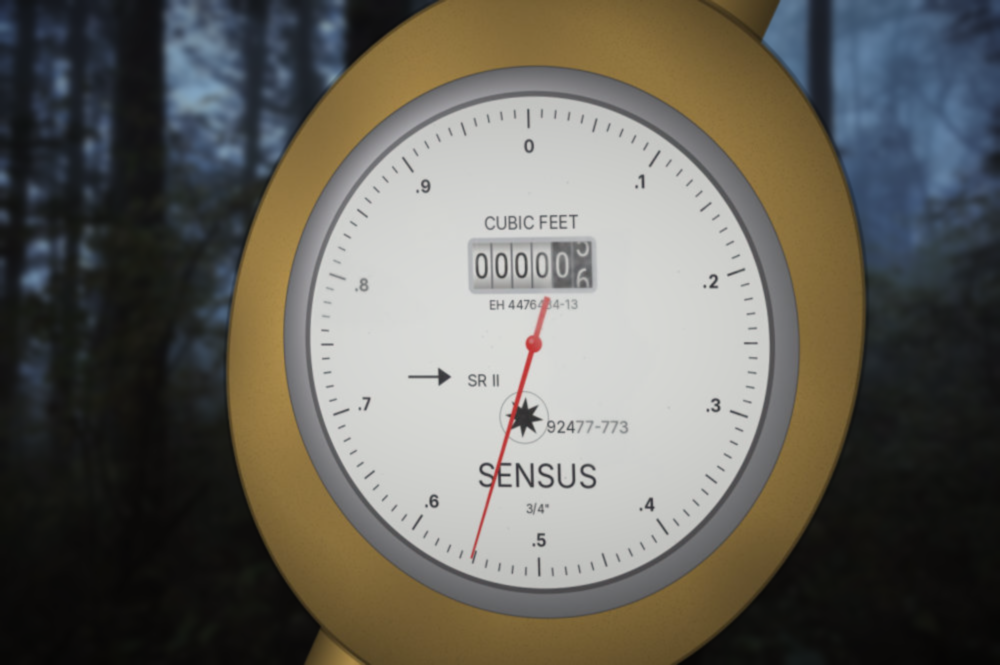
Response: ft³ 5.55
